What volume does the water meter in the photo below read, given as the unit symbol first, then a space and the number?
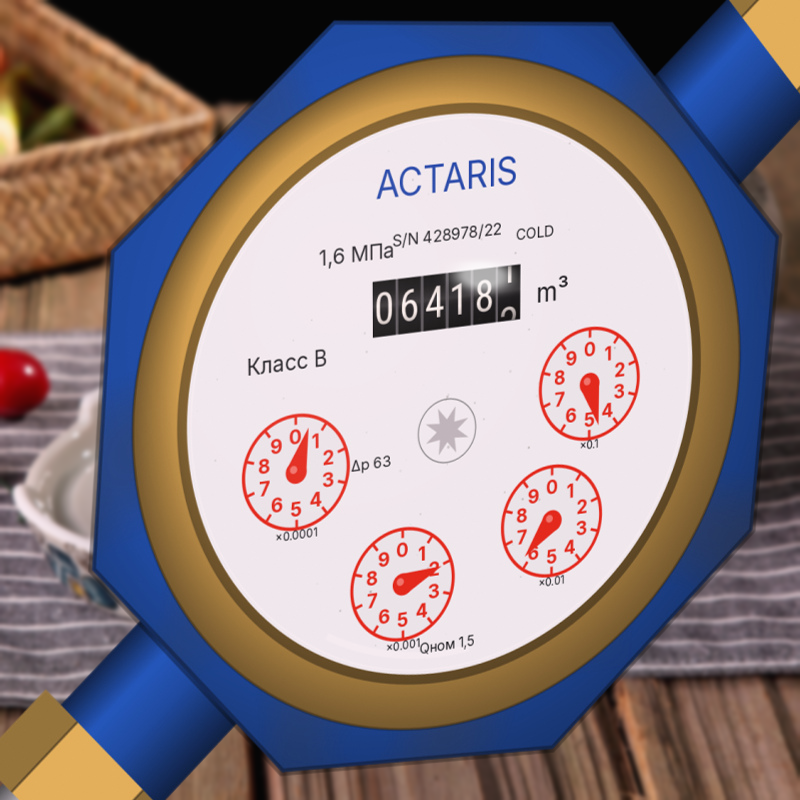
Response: m³ 64181.4620
